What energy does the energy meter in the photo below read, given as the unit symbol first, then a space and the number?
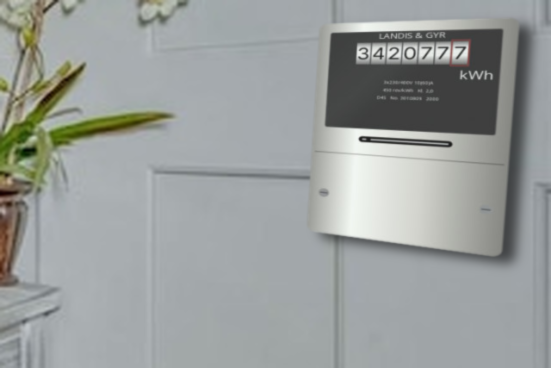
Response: kWh 342077.7
